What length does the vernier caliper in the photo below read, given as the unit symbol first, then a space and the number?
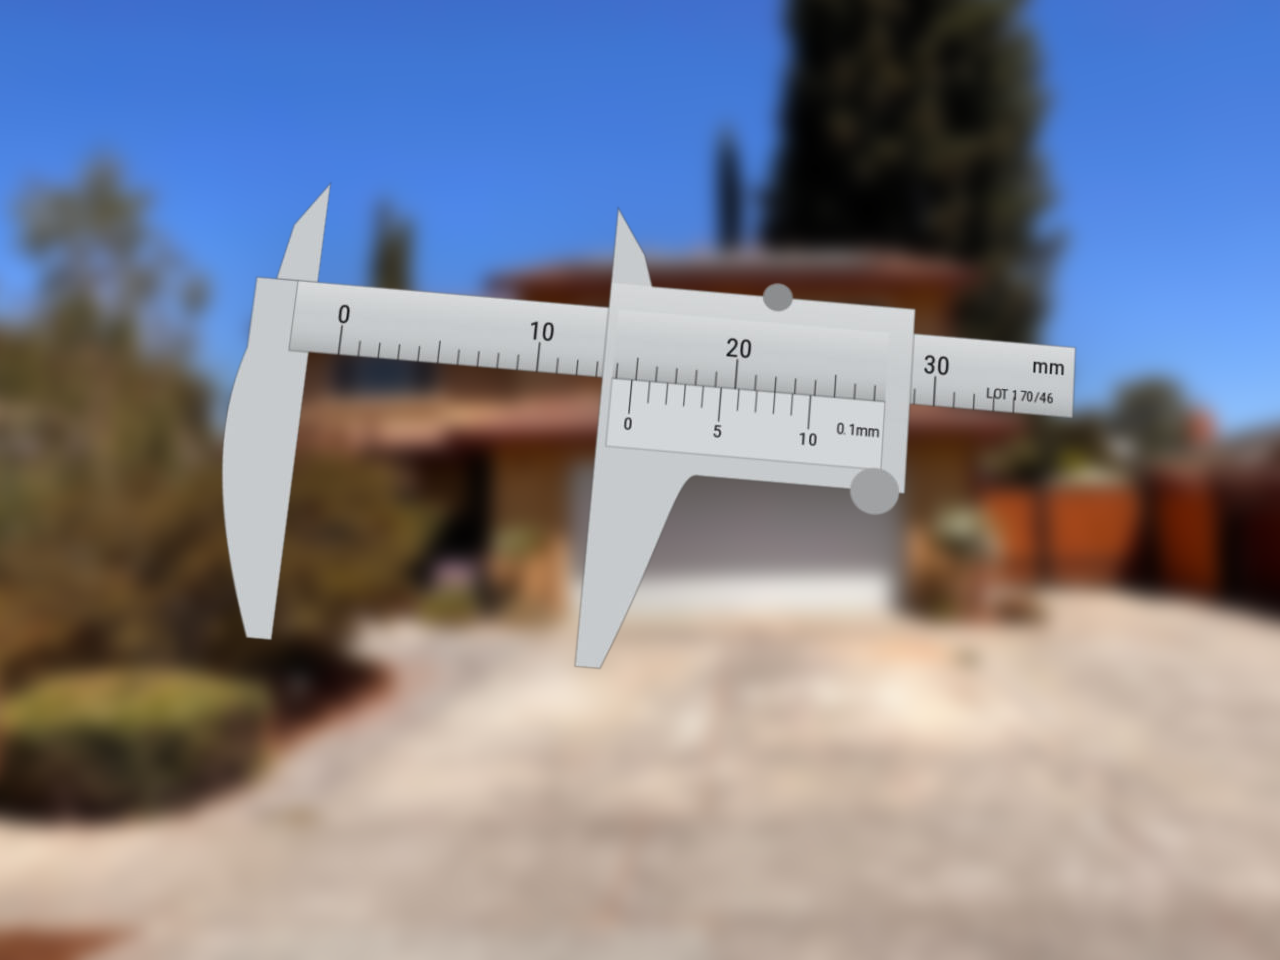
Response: mm 14.8
